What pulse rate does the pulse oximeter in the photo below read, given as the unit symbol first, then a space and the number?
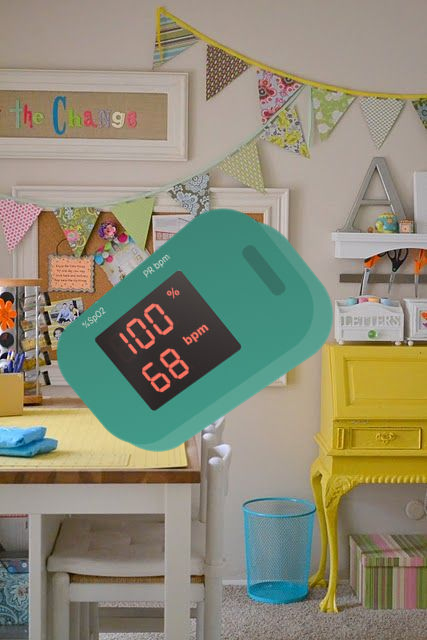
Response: bpm 68
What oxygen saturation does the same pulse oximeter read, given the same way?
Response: % 100
